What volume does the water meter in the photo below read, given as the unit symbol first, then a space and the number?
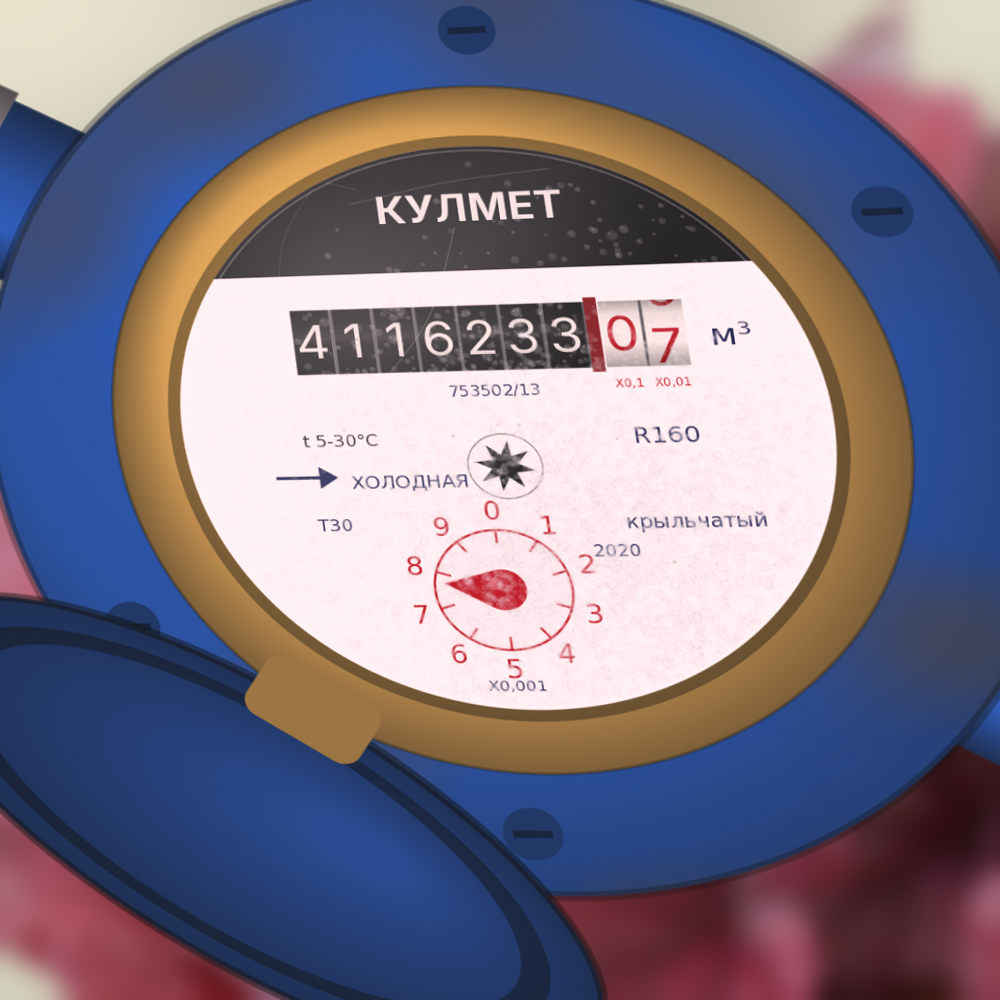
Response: m³ 4116233.067
